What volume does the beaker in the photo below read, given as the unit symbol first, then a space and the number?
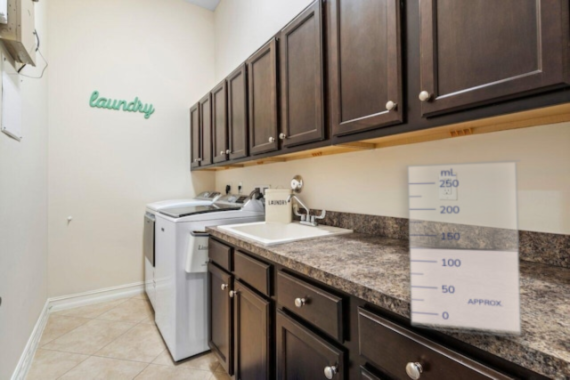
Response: mL 125
